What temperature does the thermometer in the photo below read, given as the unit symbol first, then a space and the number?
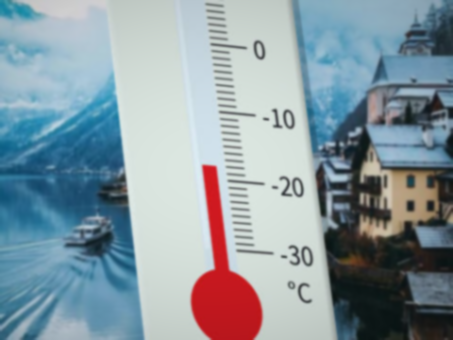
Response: °C -18
